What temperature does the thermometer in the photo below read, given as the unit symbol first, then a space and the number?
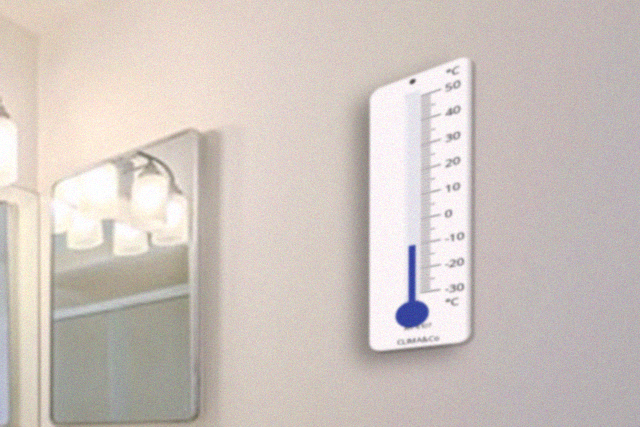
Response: °C -10
